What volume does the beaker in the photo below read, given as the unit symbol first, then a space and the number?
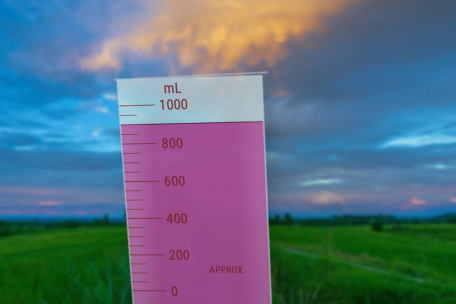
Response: mL 900
